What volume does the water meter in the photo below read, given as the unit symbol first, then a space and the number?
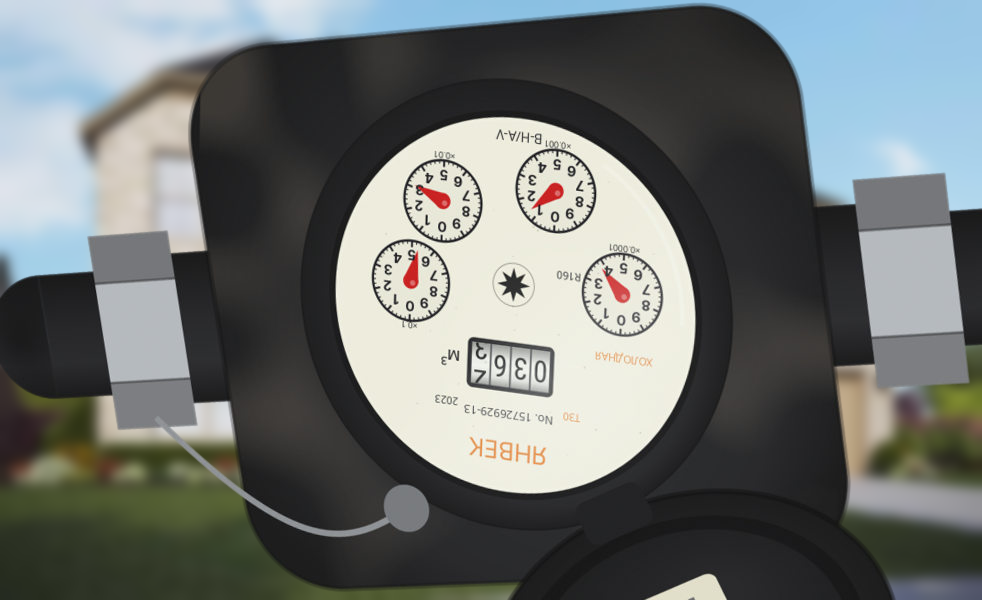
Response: m³ 362.5313
